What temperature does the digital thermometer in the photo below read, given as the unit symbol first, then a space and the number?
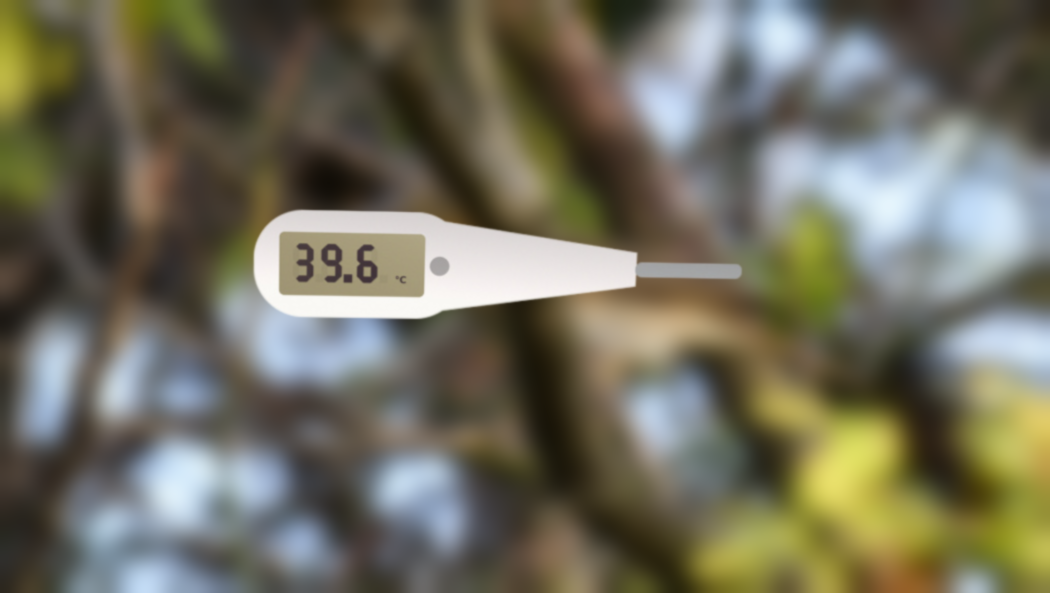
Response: °C 39.6
